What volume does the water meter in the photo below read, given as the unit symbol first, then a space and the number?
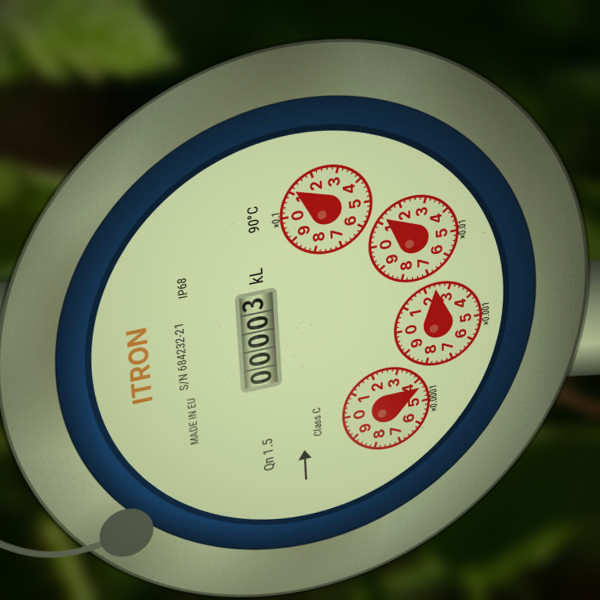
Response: kL 3.1124
